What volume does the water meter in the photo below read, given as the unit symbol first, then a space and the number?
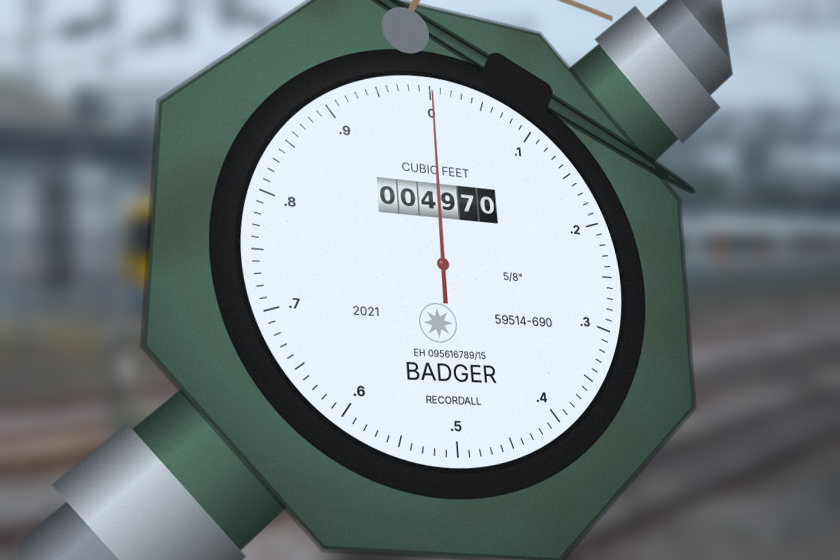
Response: ft³ 4970.00
